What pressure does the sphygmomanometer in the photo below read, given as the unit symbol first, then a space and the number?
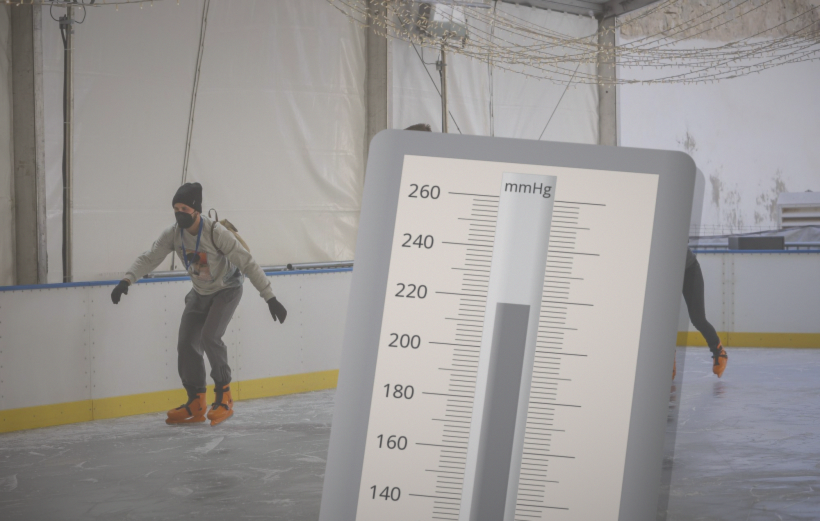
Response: mmHg 218
